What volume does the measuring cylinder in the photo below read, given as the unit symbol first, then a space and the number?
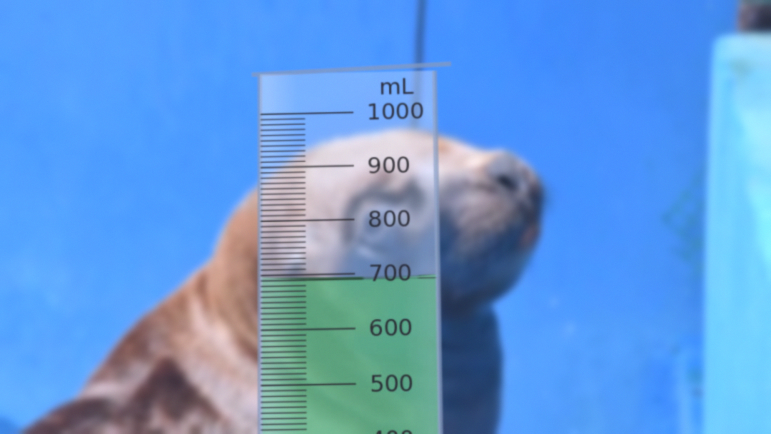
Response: mL 690
